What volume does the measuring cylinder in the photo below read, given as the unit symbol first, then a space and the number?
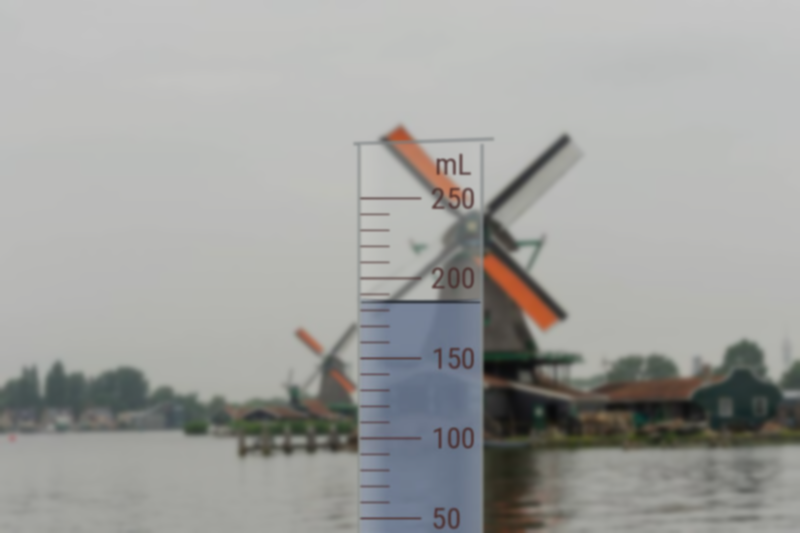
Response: mL 185
